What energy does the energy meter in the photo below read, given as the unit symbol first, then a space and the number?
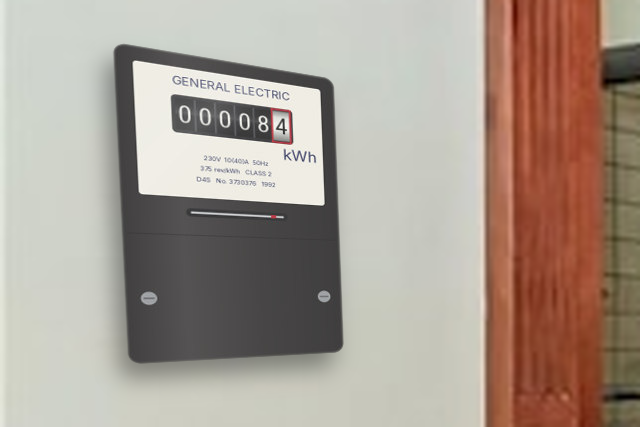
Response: kWh 8.4
